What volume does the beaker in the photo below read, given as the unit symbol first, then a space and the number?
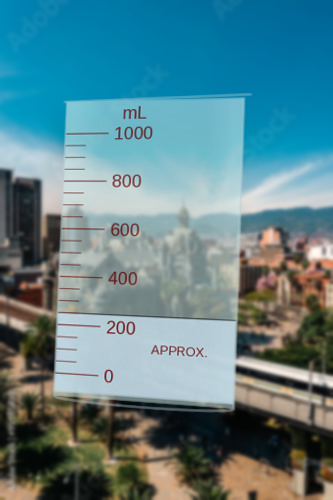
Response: mL 250
